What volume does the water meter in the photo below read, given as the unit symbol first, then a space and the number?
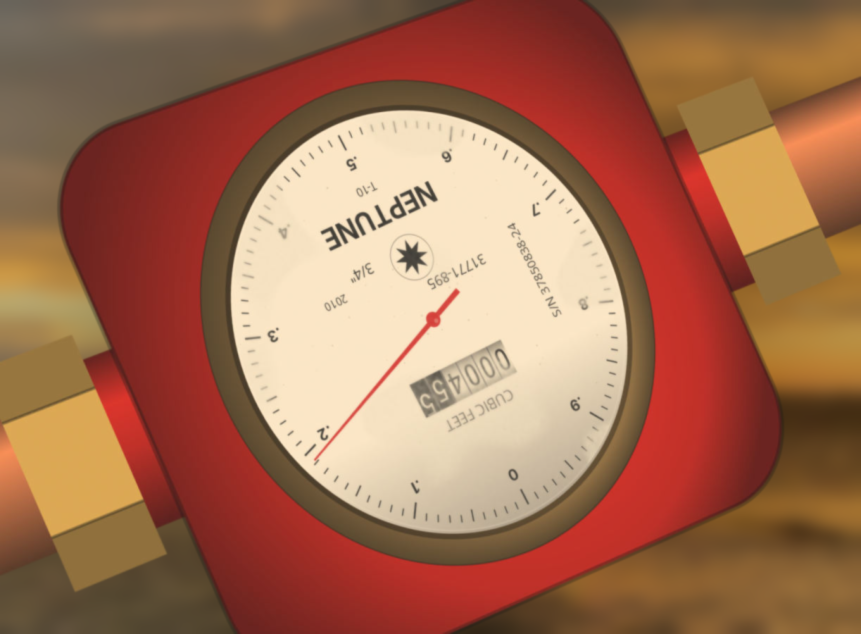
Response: ft³ 455.19
